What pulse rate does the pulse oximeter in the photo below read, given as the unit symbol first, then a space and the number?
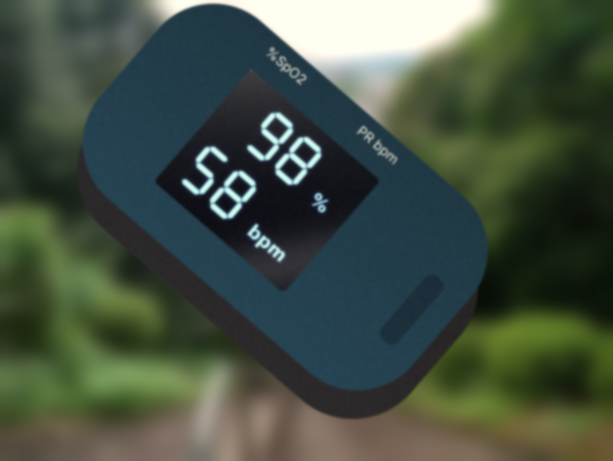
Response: bpm 58
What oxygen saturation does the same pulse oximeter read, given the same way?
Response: % 98
